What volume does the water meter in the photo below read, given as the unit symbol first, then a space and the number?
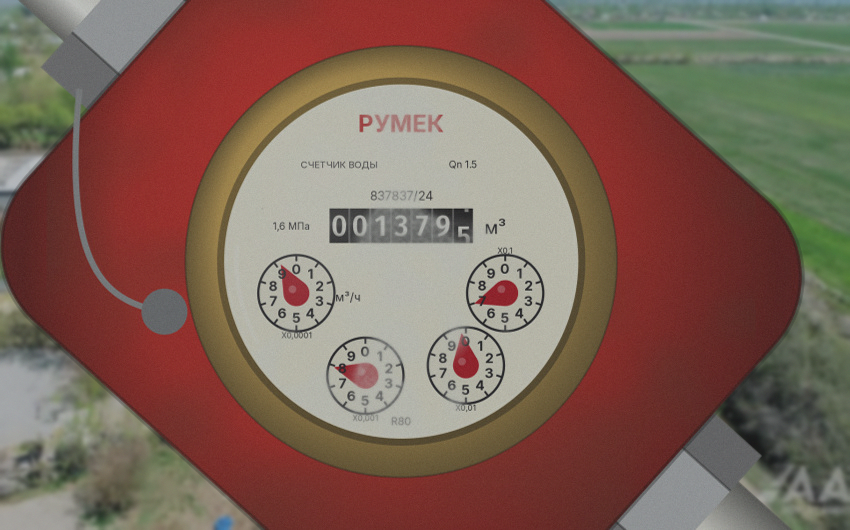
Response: m³ 13794.6979
